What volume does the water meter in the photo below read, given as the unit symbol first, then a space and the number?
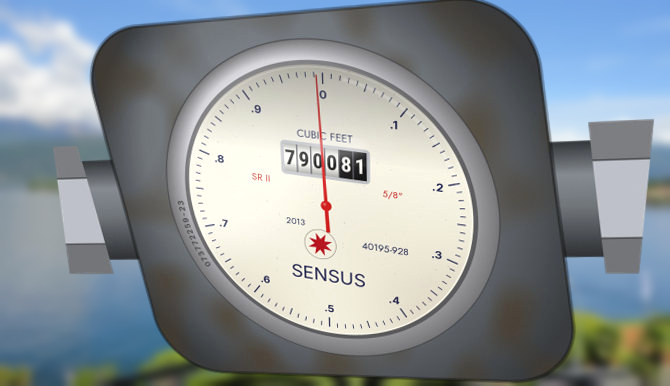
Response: ft³ 790080.99
